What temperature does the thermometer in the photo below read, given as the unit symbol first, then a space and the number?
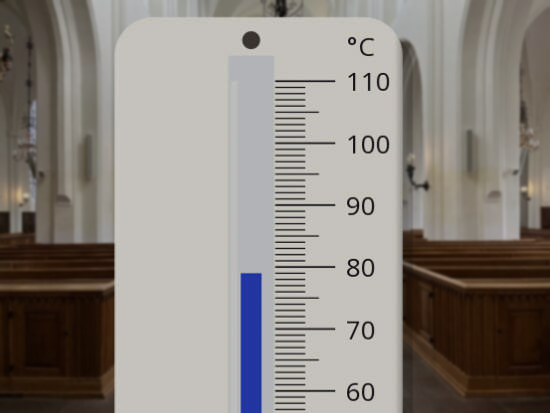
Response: °C 79
